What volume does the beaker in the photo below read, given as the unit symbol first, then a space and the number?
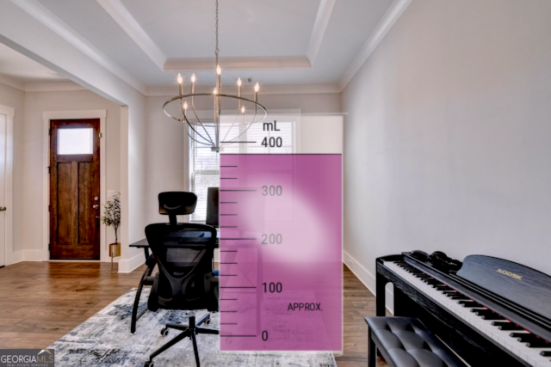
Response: mL 375
